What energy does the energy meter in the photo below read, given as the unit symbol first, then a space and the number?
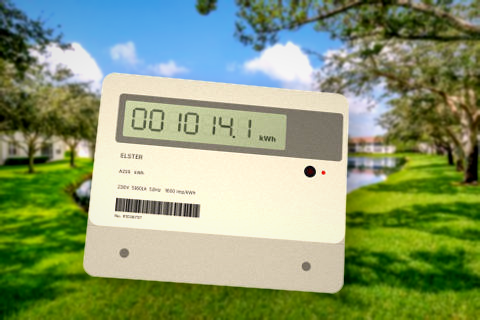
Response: kWh 1014.1
